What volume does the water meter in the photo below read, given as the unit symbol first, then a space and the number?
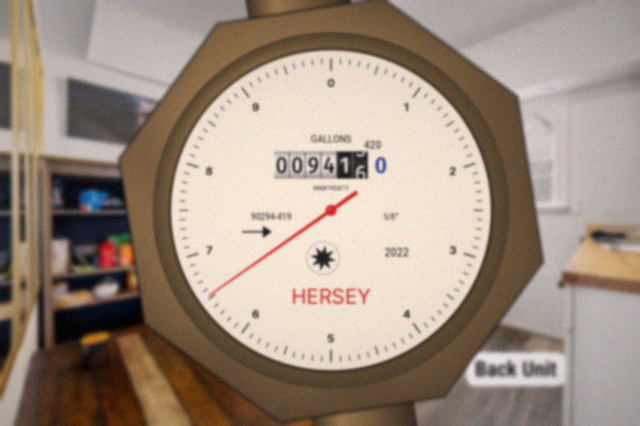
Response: gal 94156.5
